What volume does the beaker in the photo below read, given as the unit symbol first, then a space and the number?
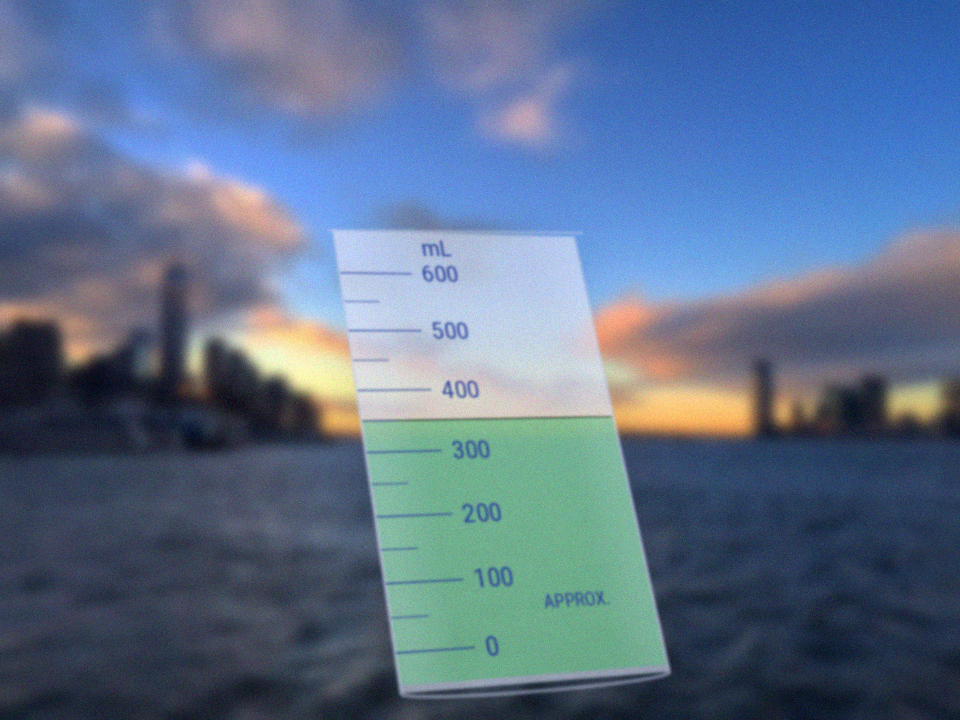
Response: mL 350
